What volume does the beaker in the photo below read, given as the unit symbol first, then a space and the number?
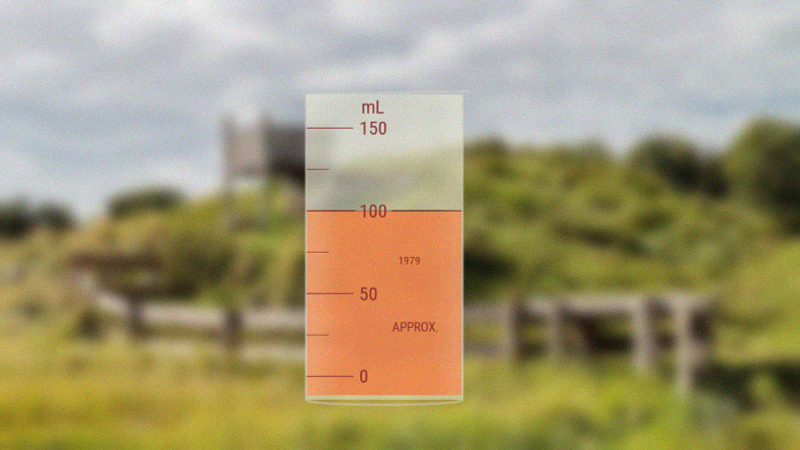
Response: mL 100
